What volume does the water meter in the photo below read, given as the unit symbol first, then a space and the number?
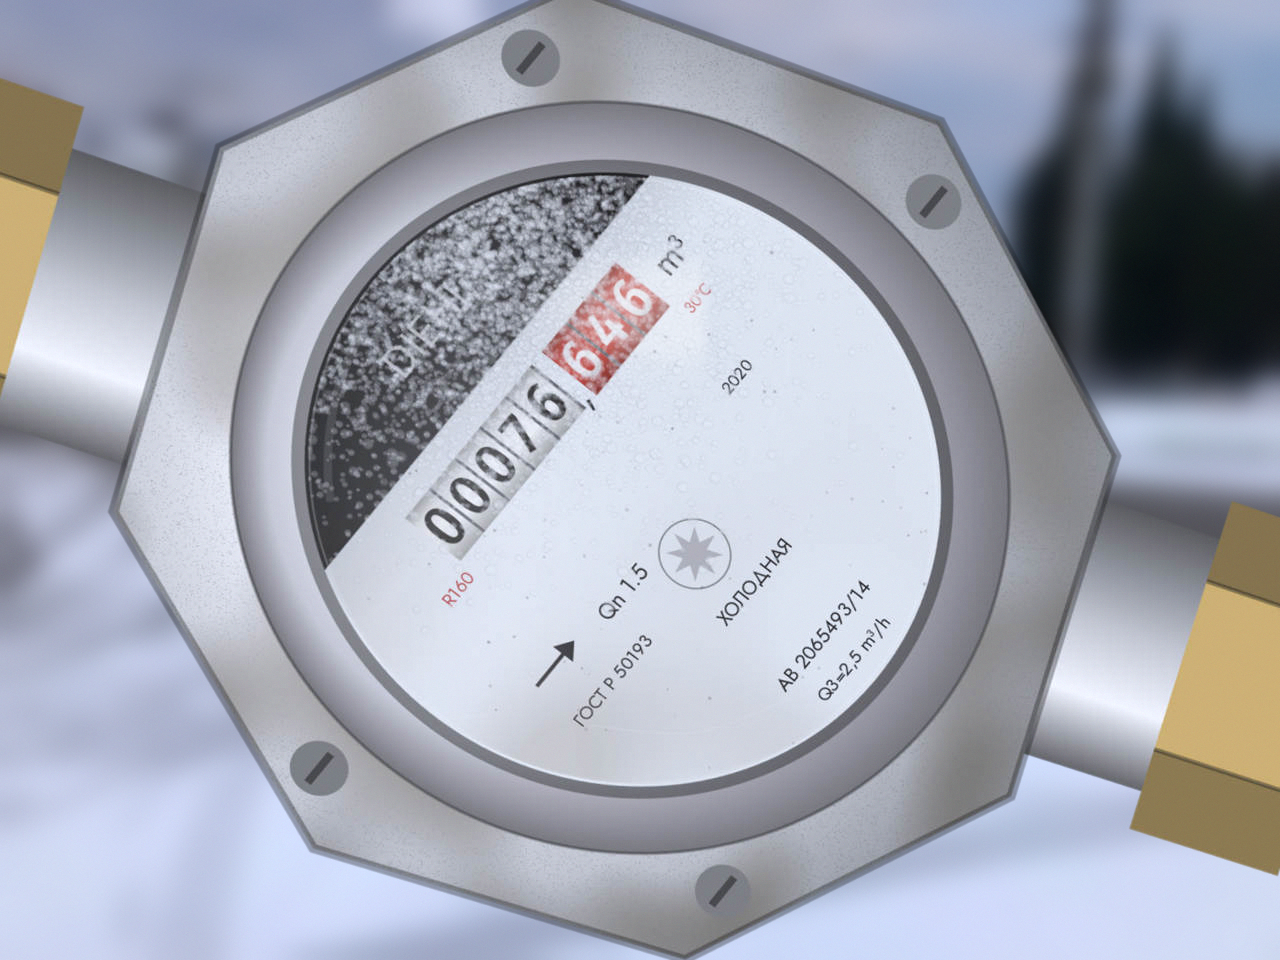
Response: m³ 76.646
